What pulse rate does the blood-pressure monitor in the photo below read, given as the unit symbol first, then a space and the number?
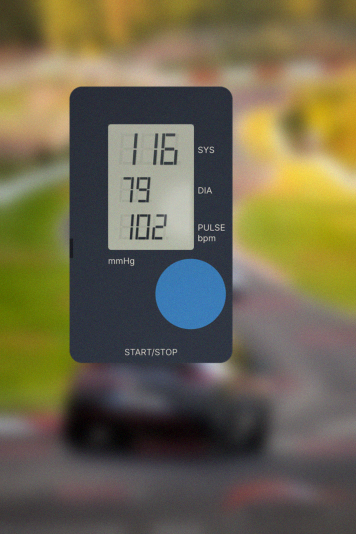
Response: bpm 102
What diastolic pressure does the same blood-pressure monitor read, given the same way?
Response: mmHg 79
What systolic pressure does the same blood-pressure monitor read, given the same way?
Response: mmHg 116
